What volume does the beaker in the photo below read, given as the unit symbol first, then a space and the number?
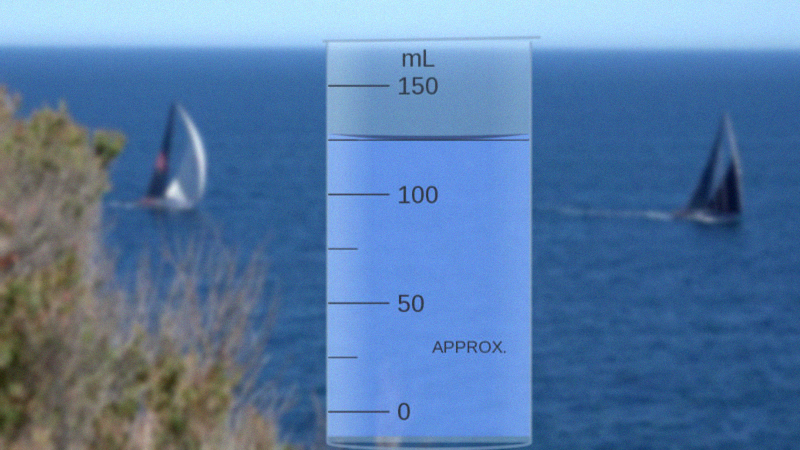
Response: mL 125
